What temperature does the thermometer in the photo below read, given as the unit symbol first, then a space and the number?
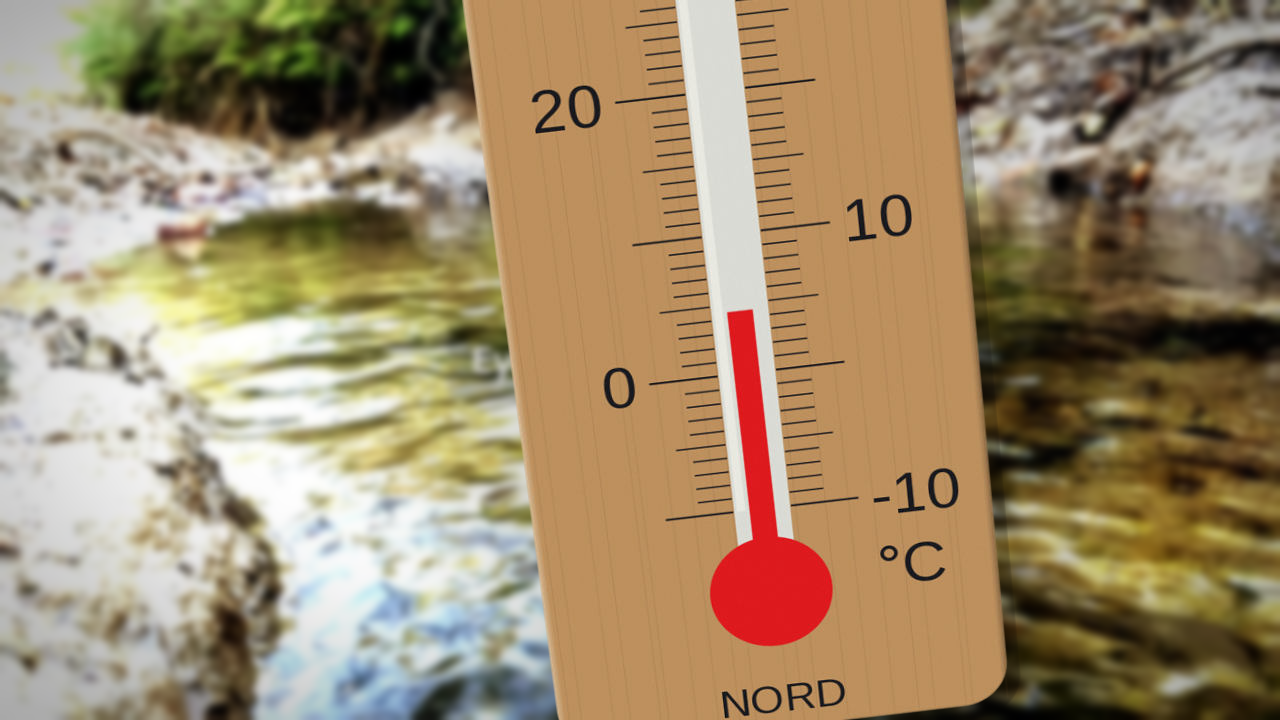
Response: °C 4.5
